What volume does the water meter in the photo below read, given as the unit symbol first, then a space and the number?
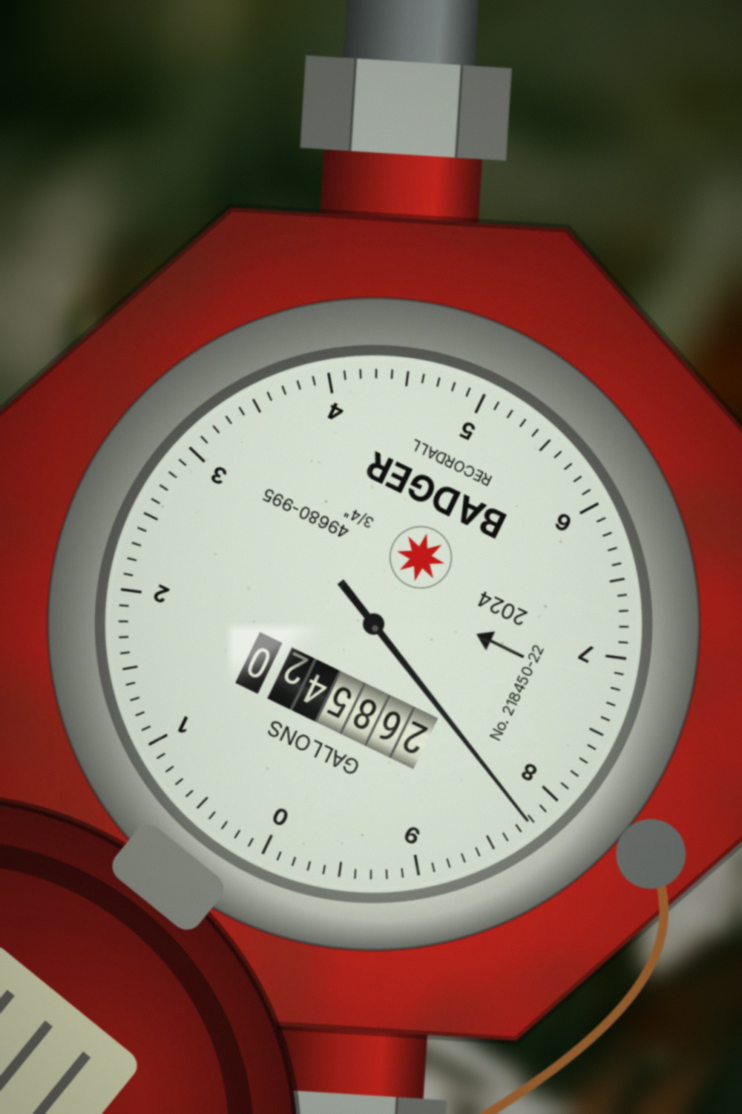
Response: gal 2685418.2
